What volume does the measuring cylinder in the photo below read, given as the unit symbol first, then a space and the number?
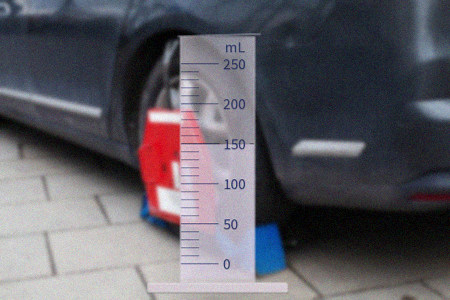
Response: mL 150
